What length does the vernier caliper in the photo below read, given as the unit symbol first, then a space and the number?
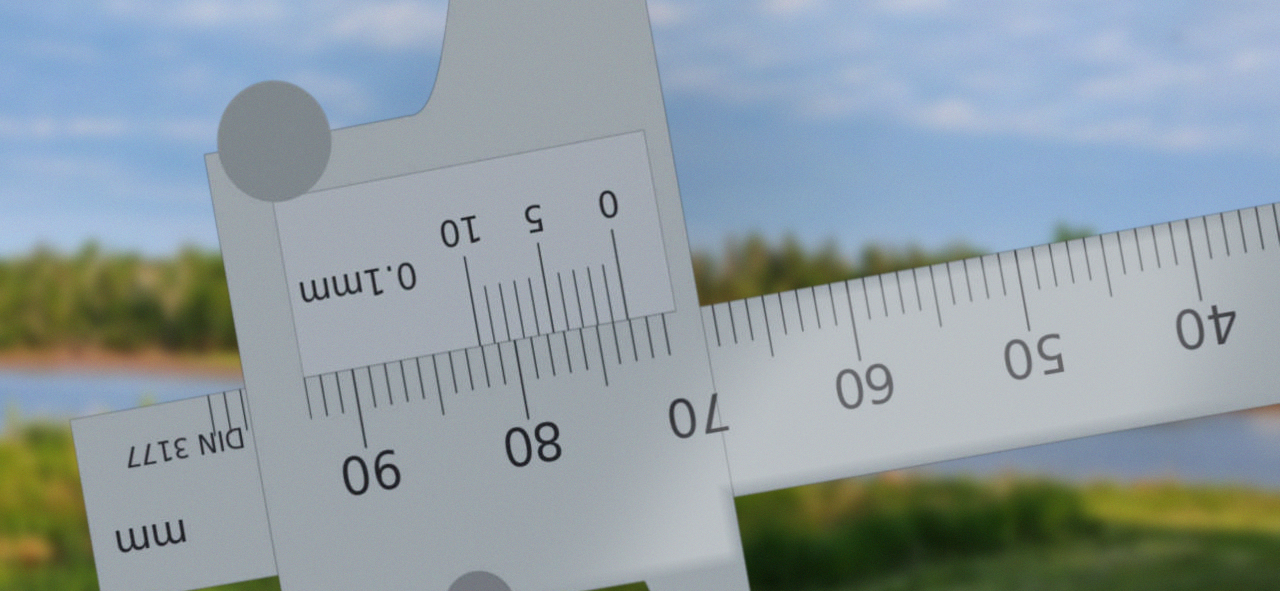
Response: mm 73.1
